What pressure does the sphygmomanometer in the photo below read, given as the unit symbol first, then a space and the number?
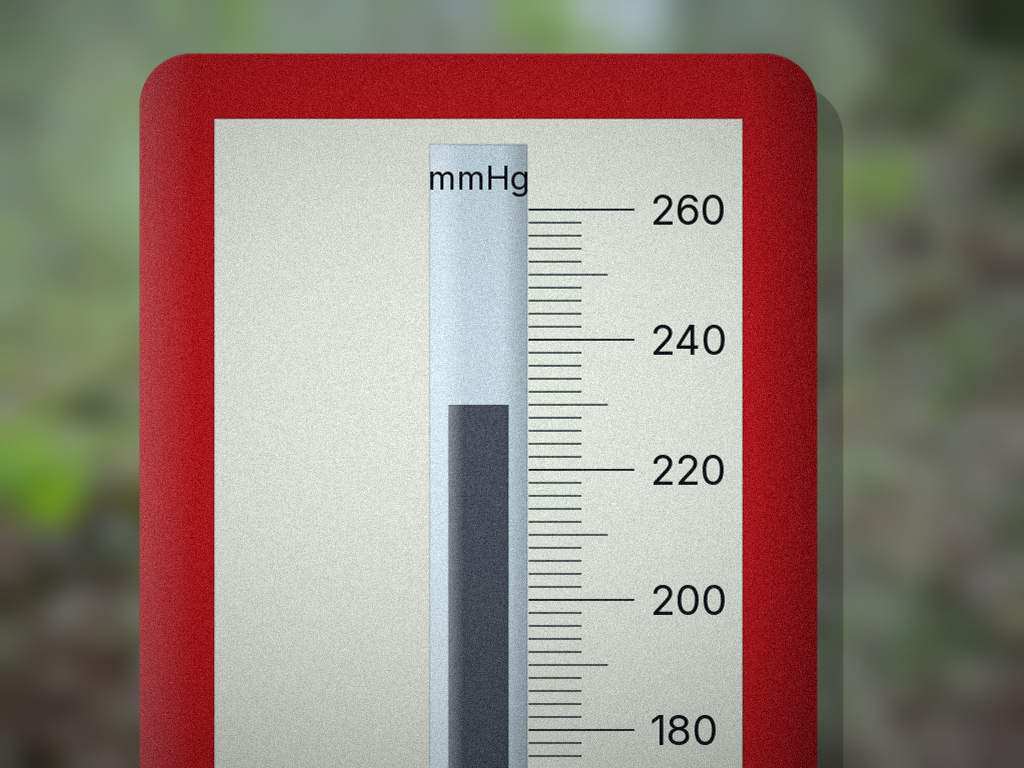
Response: mmHg 230
